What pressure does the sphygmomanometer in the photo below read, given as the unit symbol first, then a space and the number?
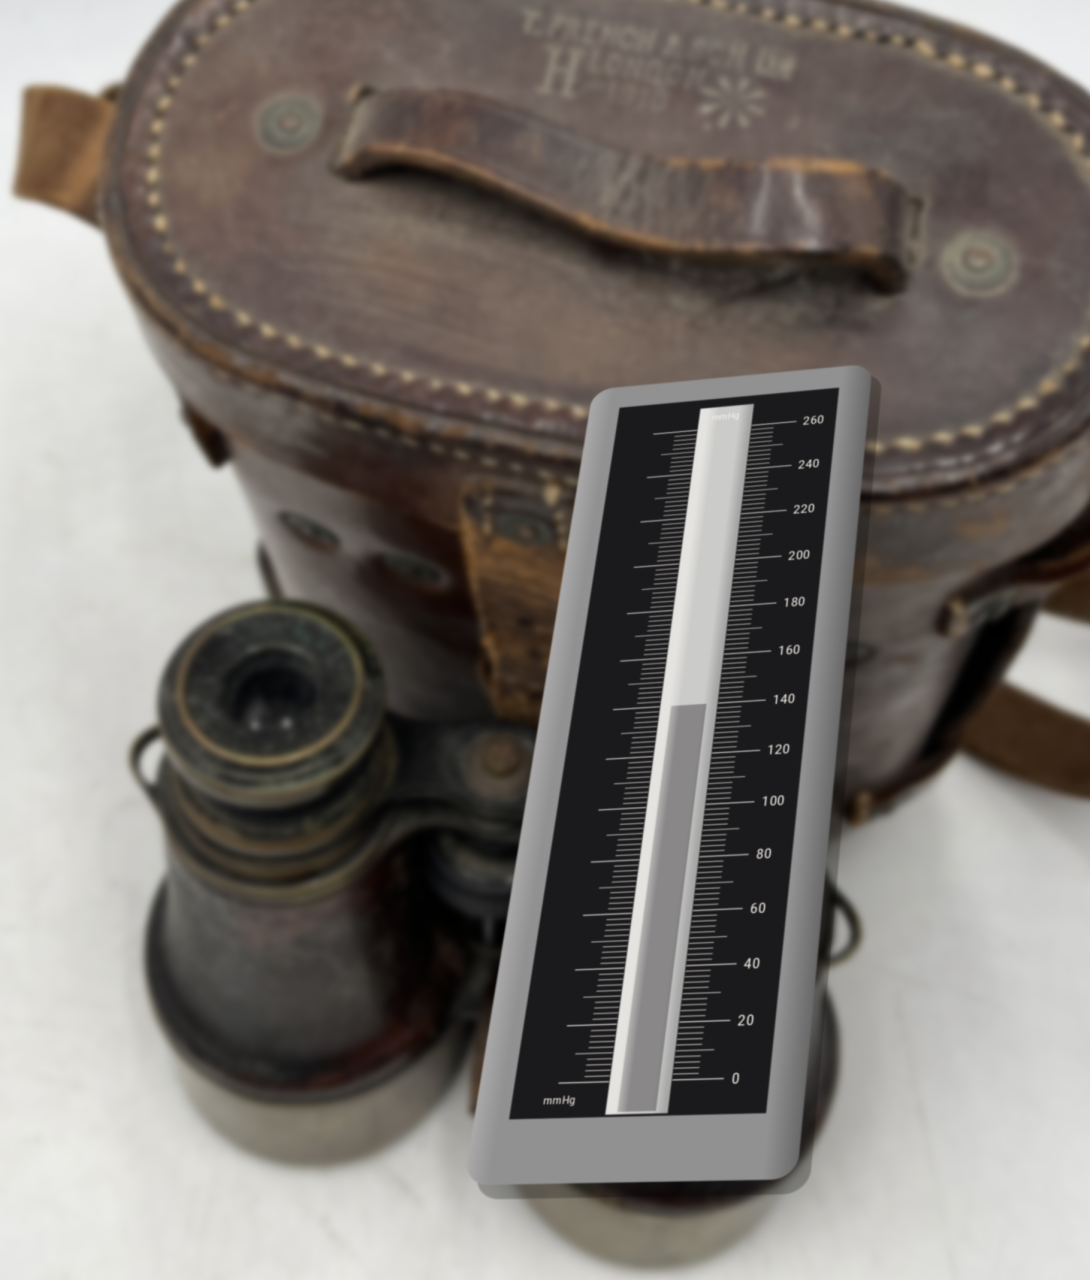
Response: mmHg 140
